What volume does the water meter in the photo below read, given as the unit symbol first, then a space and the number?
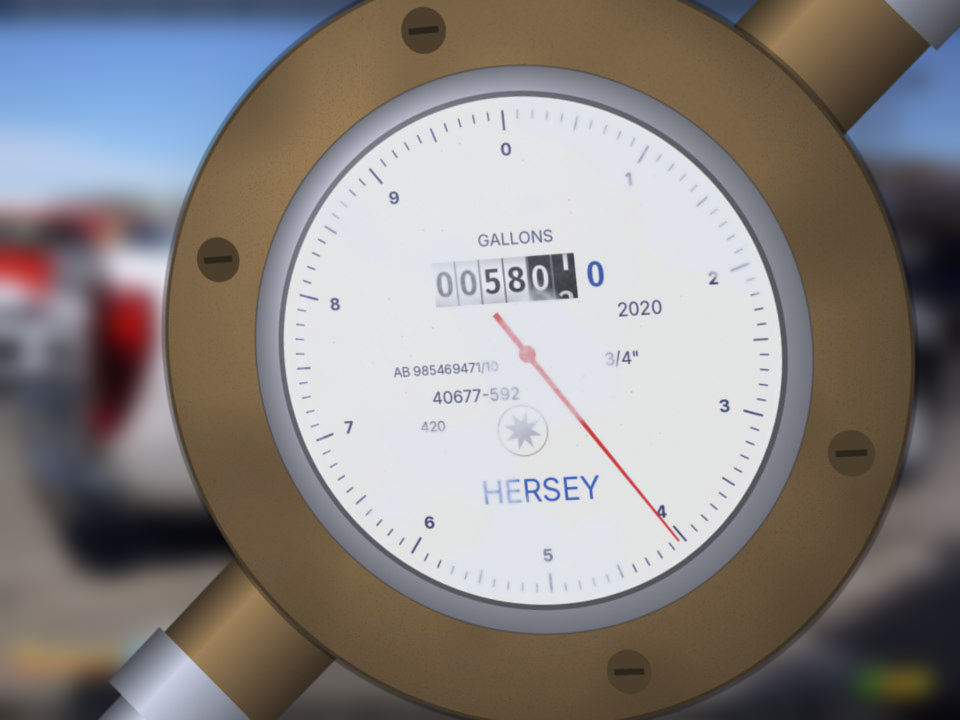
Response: gal 58014.0
